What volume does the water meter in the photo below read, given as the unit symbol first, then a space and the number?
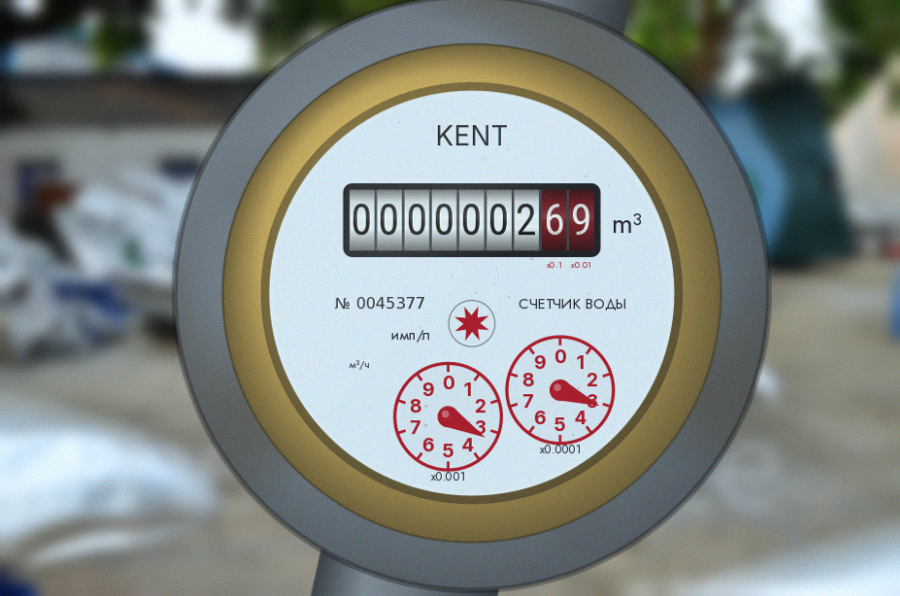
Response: m³ 2.6933
